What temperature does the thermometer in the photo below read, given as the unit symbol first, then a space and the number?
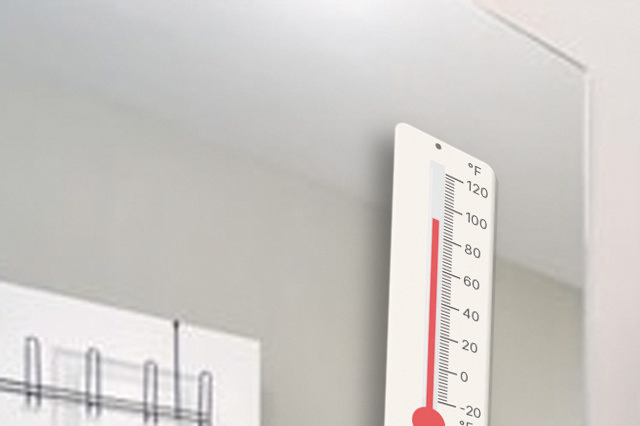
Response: °F 90
